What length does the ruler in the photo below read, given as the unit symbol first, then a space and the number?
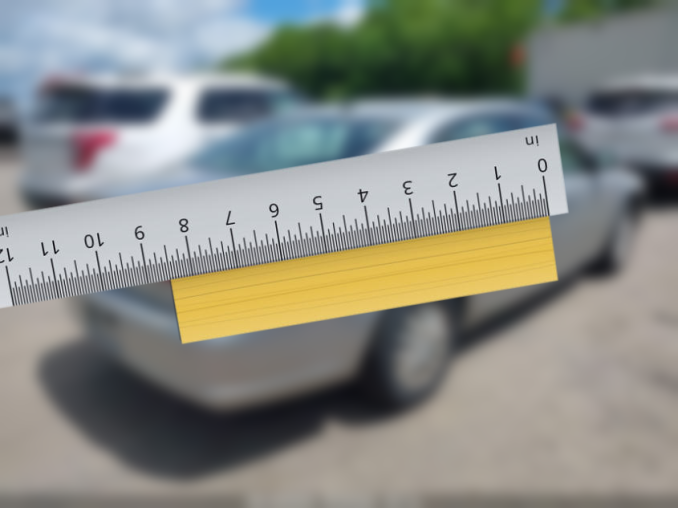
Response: in 8.5
